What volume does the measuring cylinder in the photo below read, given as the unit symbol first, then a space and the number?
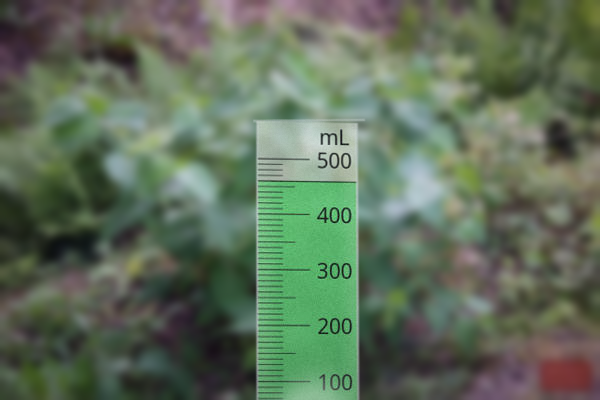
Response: mL 460
